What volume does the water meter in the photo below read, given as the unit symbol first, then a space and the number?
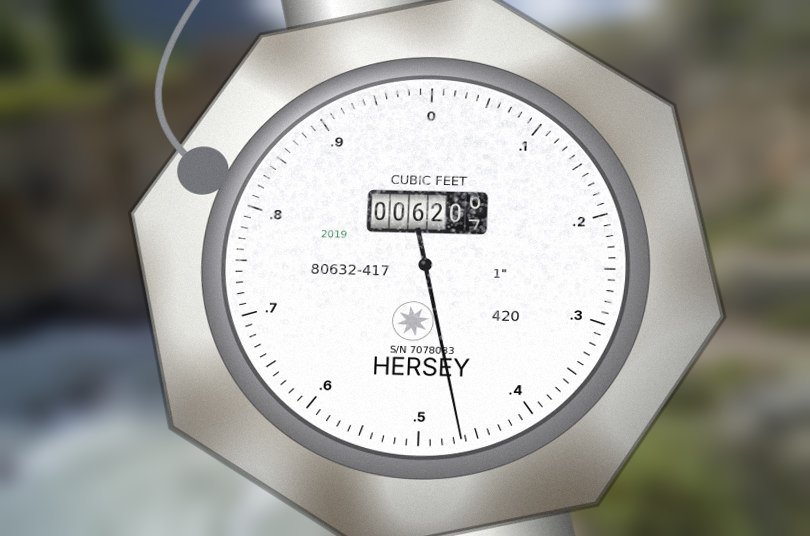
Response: ft³ 6206.46
